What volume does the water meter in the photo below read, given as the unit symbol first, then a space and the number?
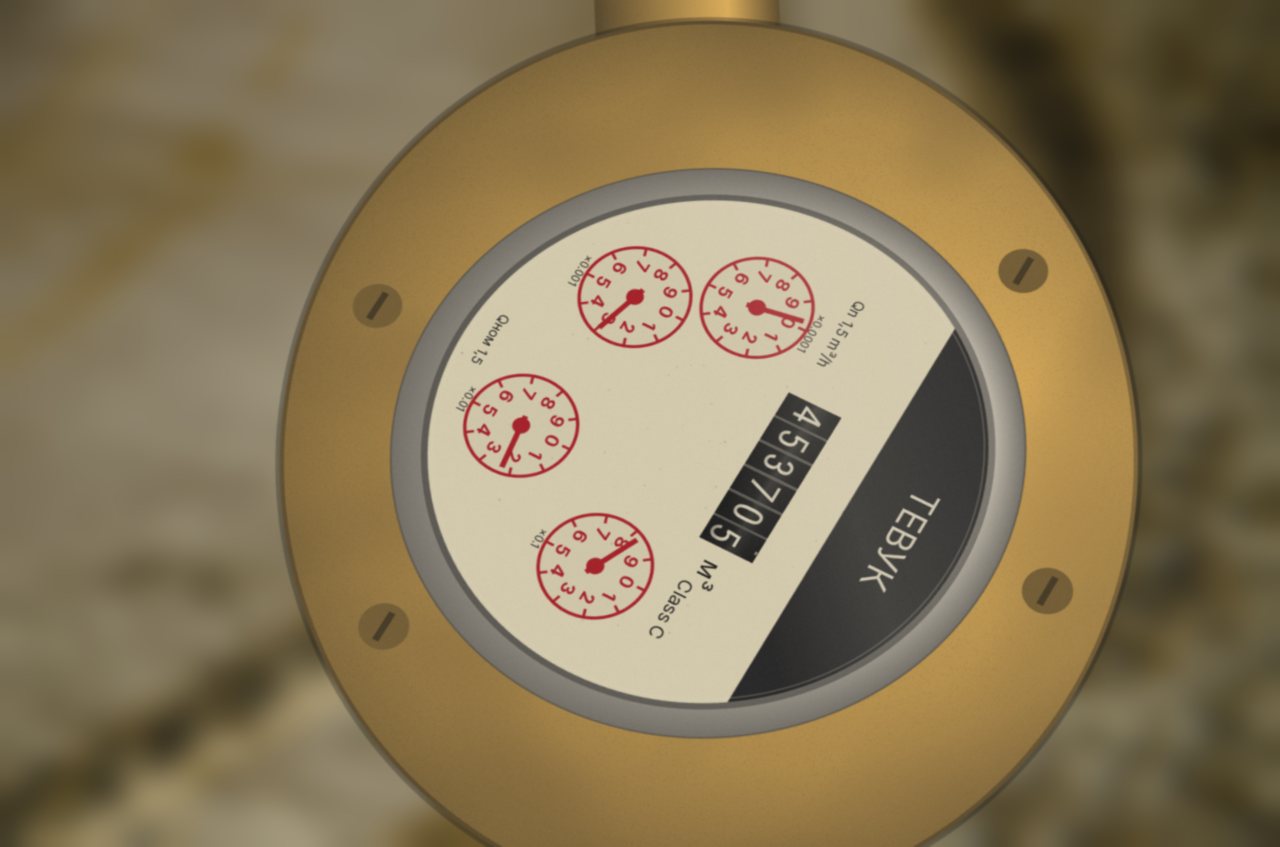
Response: m³ 453704.8229
